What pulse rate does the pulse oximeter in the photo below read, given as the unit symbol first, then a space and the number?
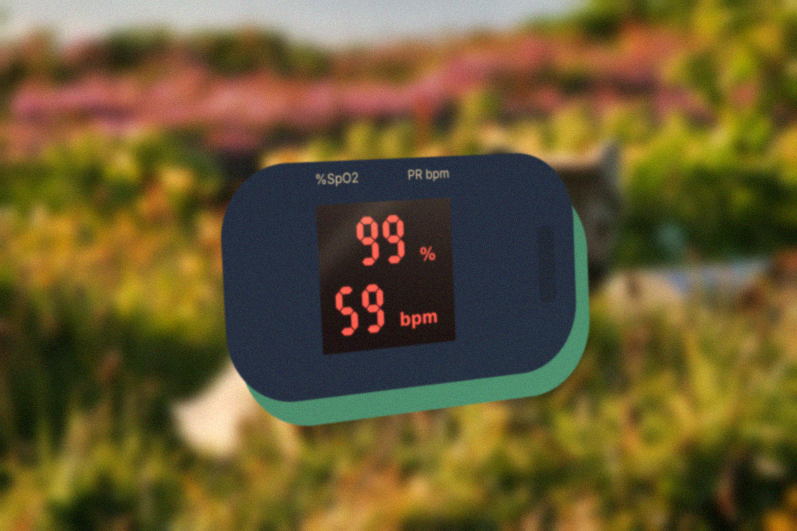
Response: bpm 59
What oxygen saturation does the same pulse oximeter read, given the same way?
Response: % 99
